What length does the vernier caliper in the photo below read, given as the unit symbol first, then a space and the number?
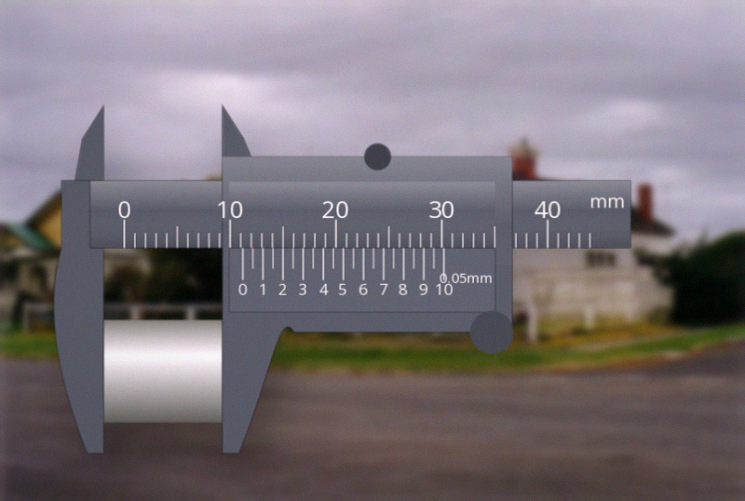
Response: mm 11.2
